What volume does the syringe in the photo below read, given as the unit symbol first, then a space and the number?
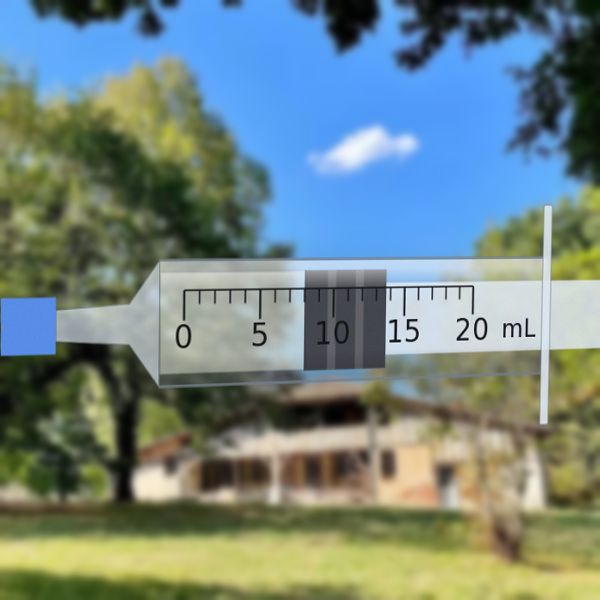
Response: mL 8
